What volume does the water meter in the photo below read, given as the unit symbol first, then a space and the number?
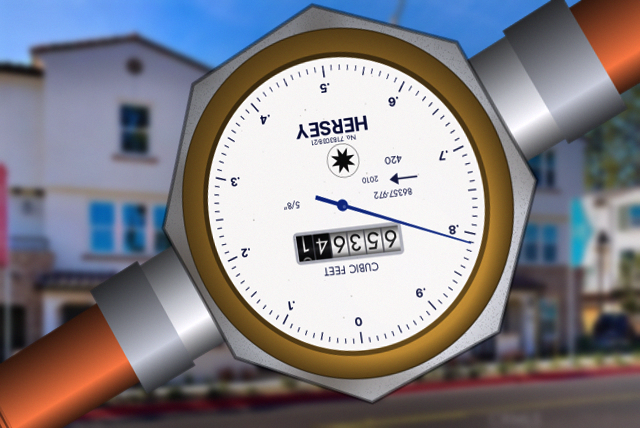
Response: ft³ 653640.81
